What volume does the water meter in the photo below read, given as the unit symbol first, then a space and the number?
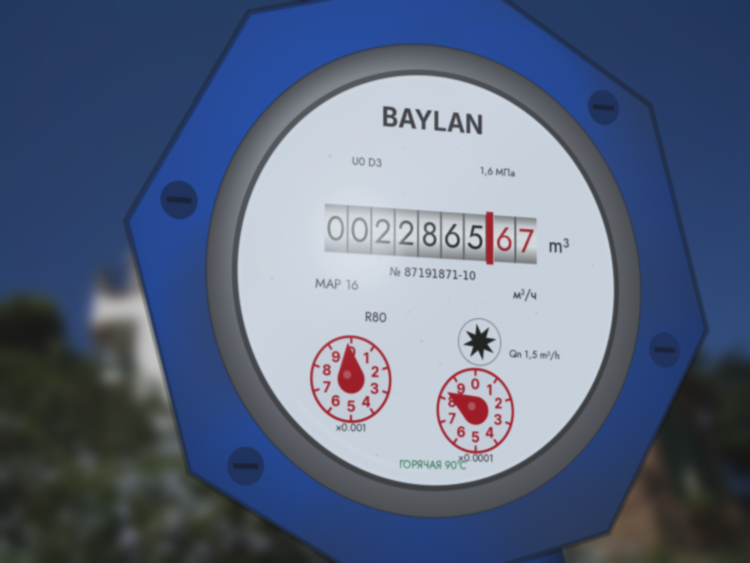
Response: m³ 22865.6698
